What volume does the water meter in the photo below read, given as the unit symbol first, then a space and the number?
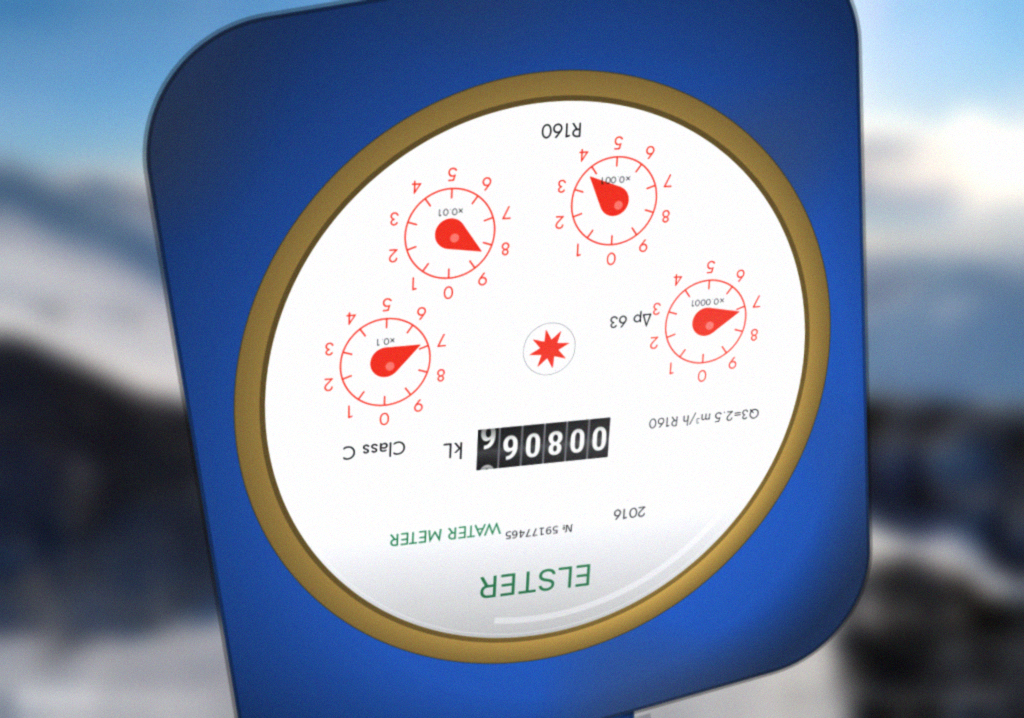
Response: kL 8065.6837
